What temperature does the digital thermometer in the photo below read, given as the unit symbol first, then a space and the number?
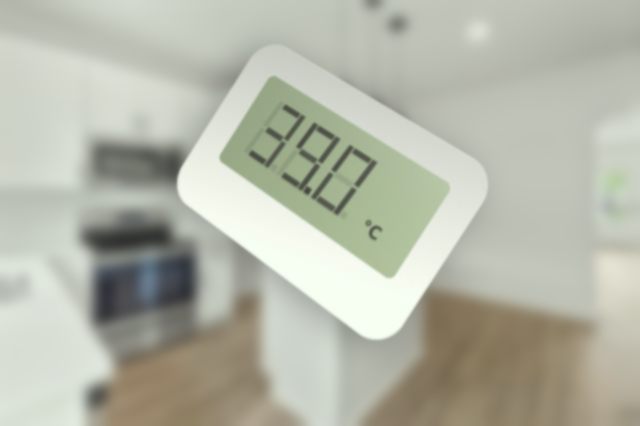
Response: °C 39.0
